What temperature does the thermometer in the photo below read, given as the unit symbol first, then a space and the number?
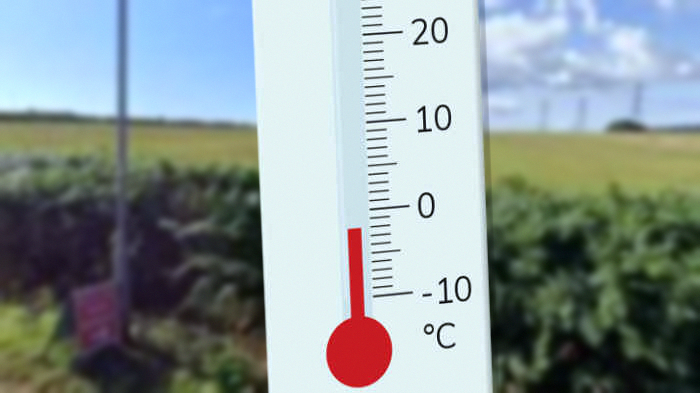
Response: °C -2
